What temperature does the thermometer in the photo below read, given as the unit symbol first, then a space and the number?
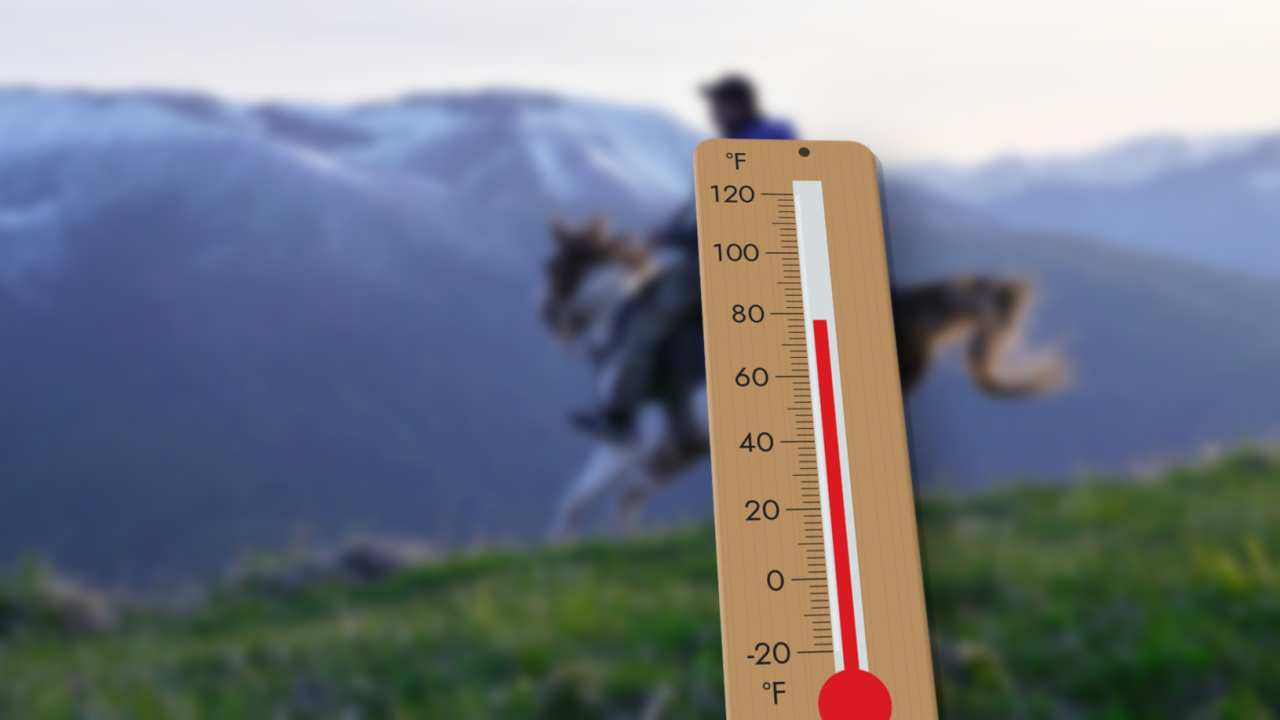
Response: °F 78
